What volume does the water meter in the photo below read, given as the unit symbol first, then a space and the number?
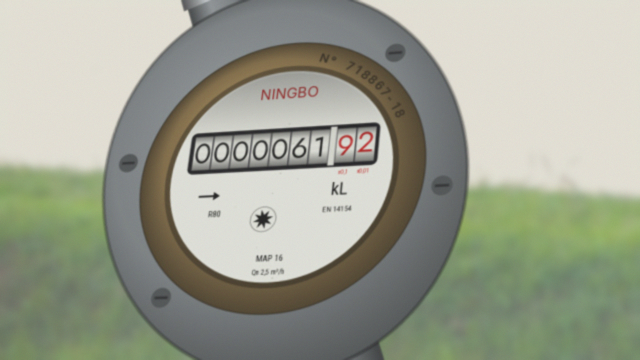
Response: kL 61.92
